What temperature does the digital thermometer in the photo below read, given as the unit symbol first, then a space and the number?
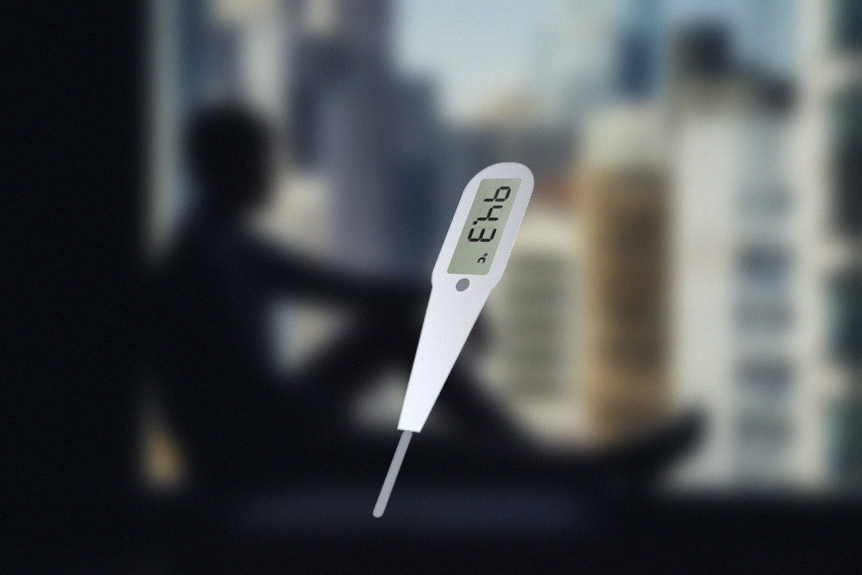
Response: °C 94.3
